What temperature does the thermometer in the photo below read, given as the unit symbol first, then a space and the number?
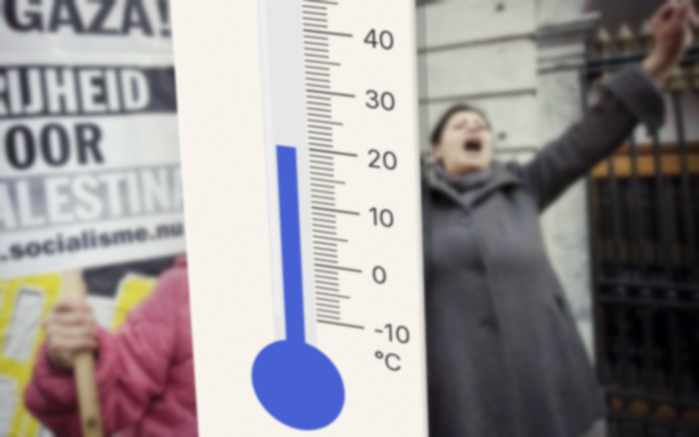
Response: °C 20
